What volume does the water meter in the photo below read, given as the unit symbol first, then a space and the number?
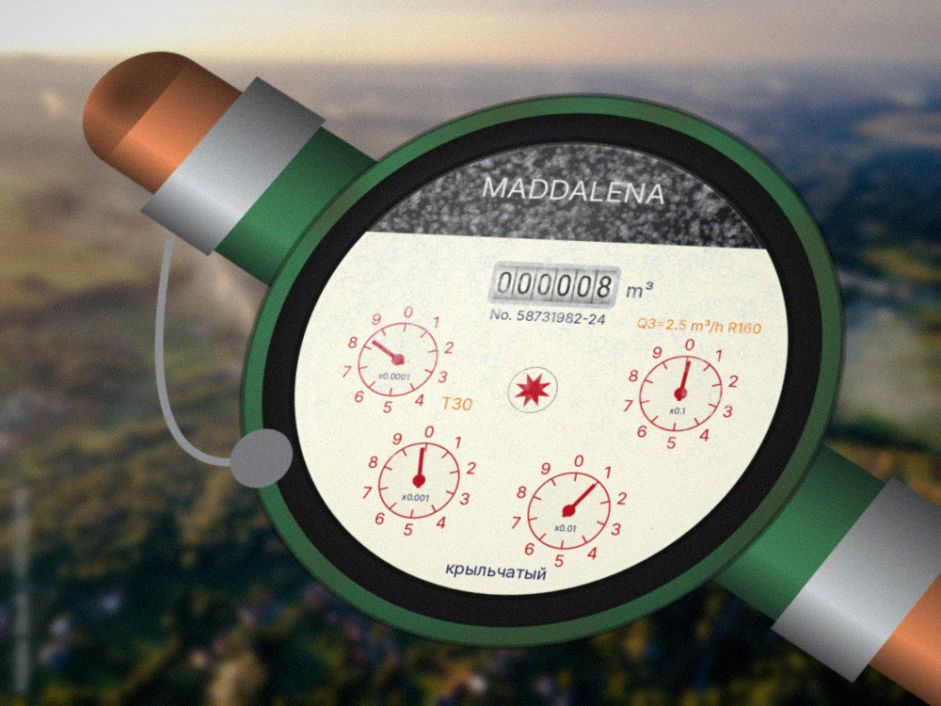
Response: m³ 8.0098
